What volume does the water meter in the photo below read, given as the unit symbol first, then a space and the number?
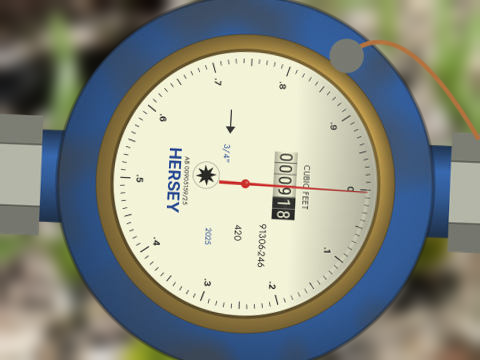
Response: ft³ 918.00
